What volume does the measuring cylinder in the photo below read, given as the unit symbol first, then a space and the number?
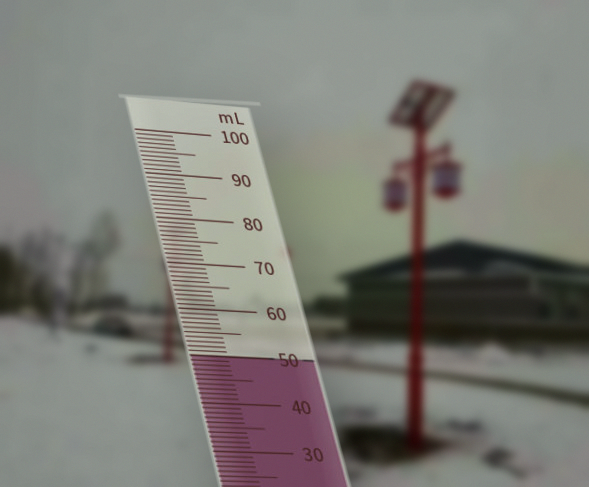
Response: mL 50
